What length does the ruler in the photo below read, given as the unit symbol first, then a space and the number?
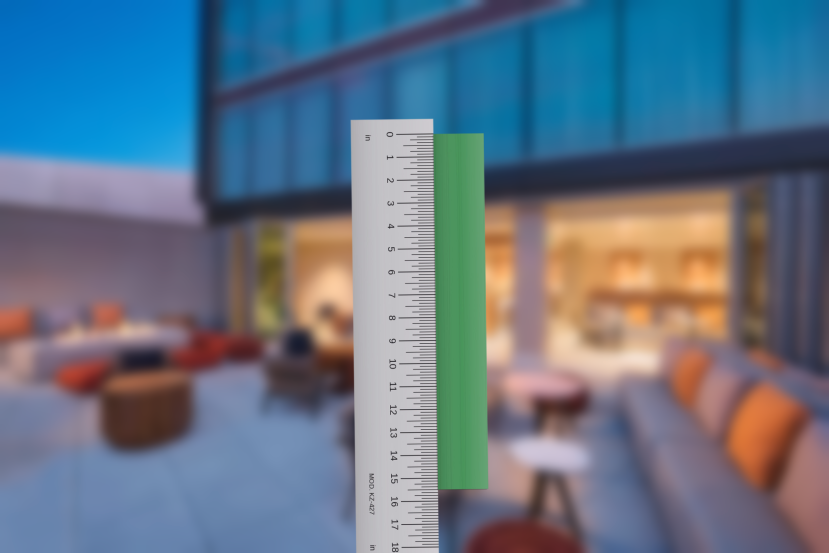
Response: in 15.5
